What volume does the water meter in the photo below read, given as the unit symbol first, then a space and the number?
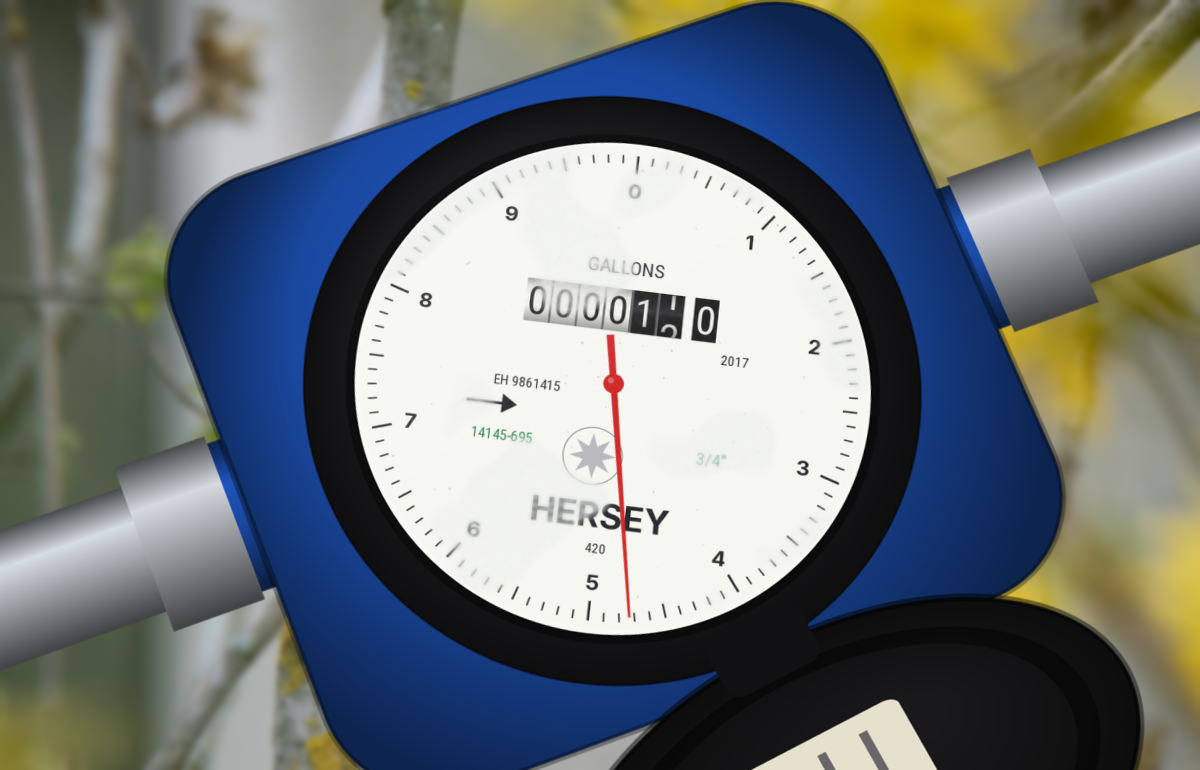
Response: gal 114.7
